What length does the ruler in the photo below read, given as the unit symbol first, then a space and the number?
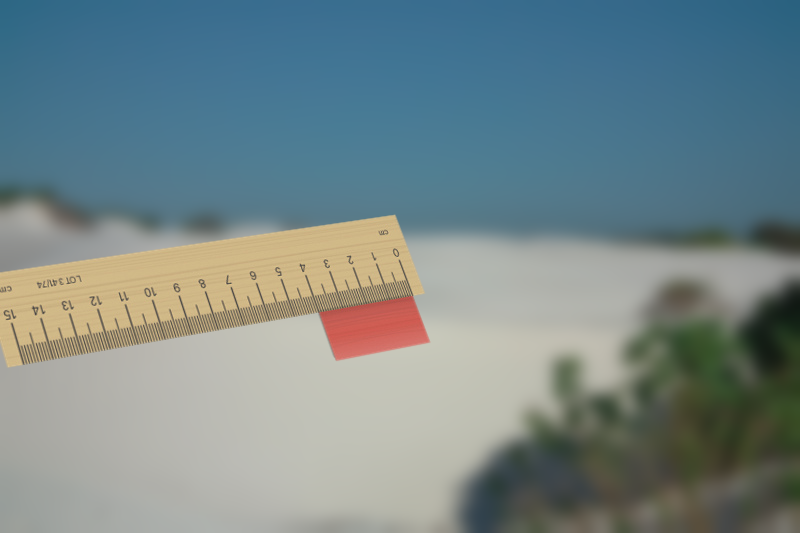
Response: cm 4
